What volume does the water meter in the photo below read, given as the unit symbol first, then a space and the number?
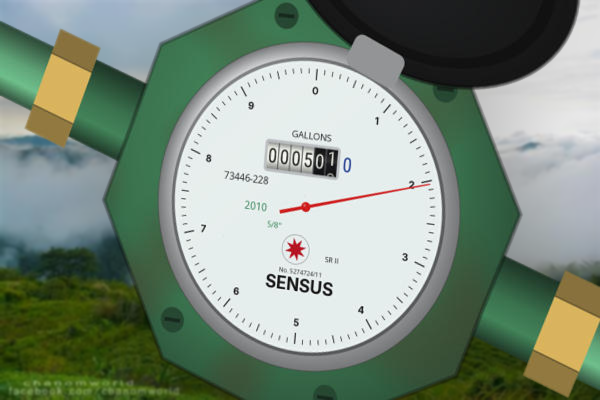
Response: gal 5012.0
